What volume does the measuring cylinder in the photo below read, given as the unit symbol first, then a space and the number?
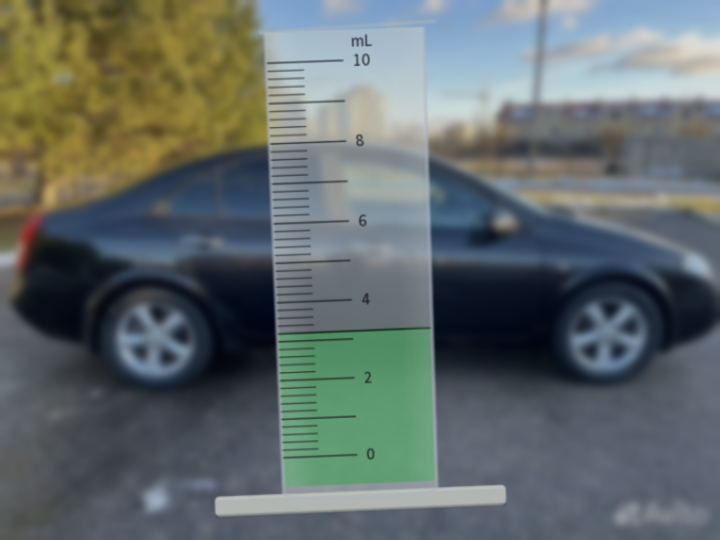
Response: mL 3.2
